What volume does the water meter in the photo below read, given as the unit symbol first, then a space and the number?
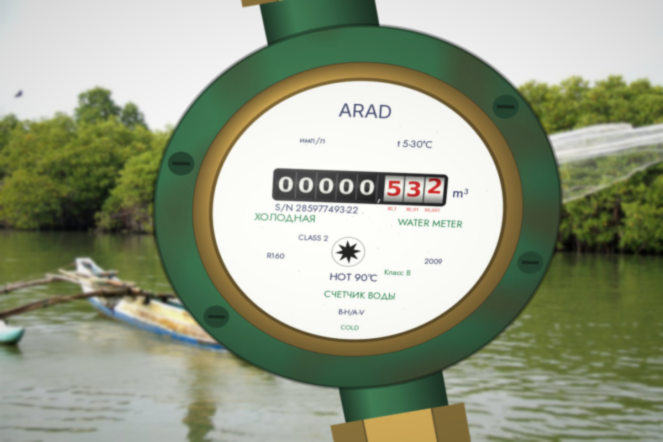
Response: m³ 0.532
